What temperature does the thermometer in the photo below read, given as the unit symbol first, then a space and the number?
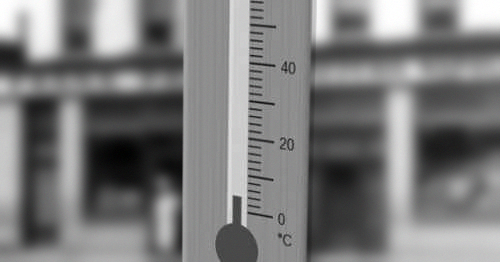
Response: °C 4
